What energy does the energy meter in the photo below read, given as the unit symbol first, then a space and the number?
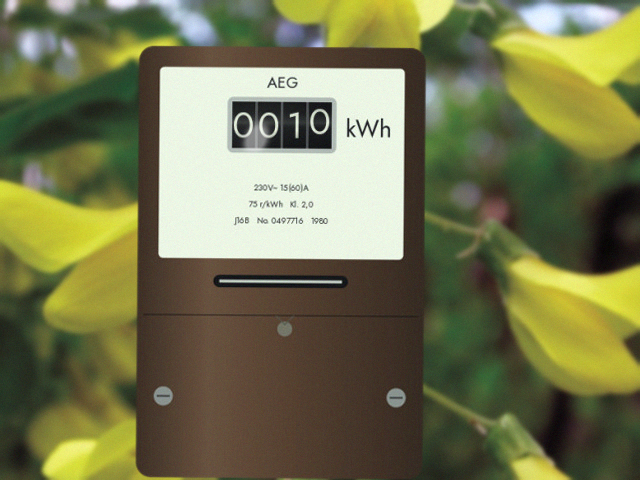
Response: kWh 10
